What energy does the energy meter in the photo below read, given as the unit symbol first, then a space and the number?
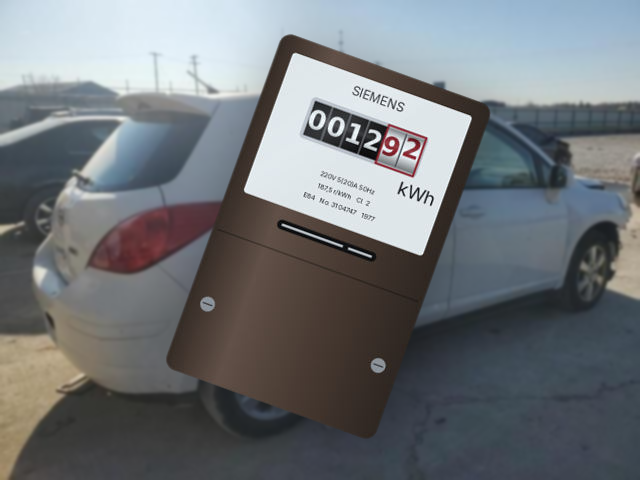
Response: kWh 12.92
